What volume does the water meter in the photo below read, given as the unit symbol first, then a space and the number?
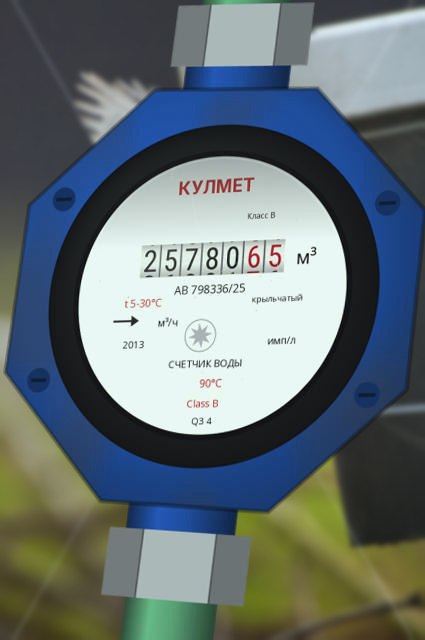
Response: m³ 25780.65
